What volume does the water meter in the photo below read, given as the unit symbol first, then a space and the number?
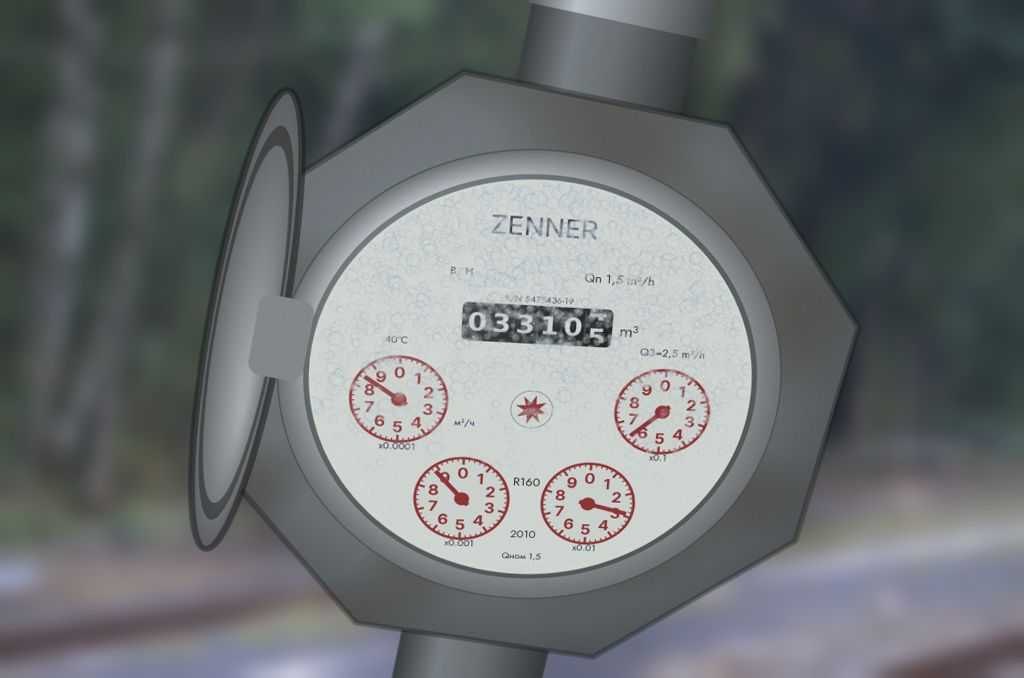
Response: m³ 33104.6288
